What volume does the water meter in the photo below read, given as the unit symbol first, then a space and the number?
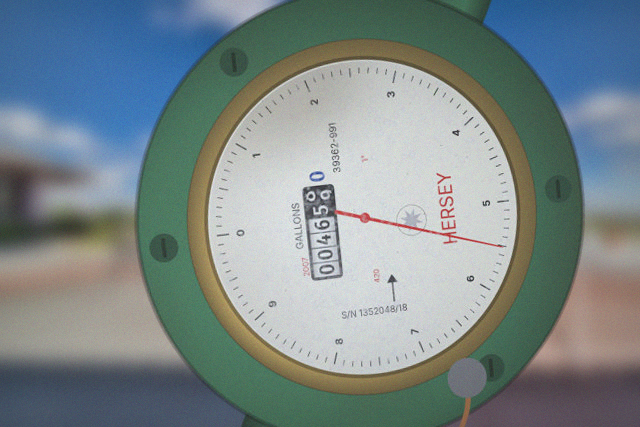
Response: gal 46585.5
